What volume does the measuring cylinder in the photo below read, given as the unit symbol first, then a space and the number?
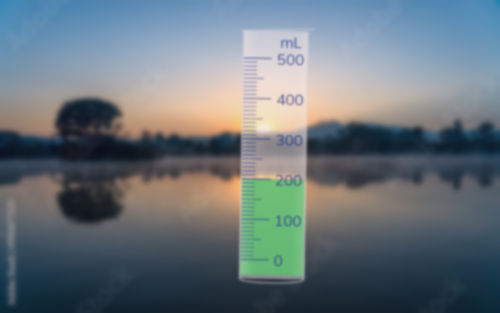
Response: mL 200
